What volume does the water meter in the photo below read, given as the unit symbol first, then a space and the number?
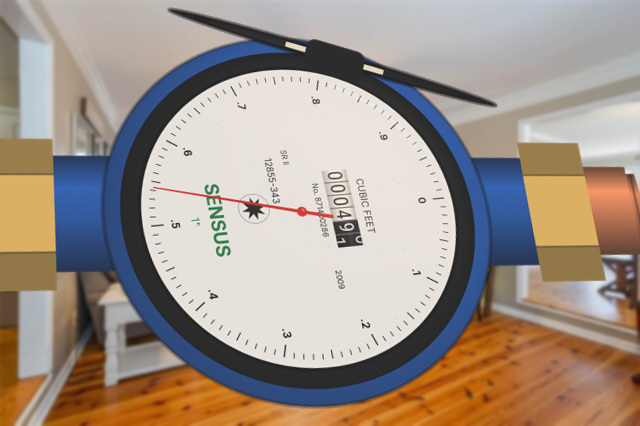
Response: ft³ 490.54
